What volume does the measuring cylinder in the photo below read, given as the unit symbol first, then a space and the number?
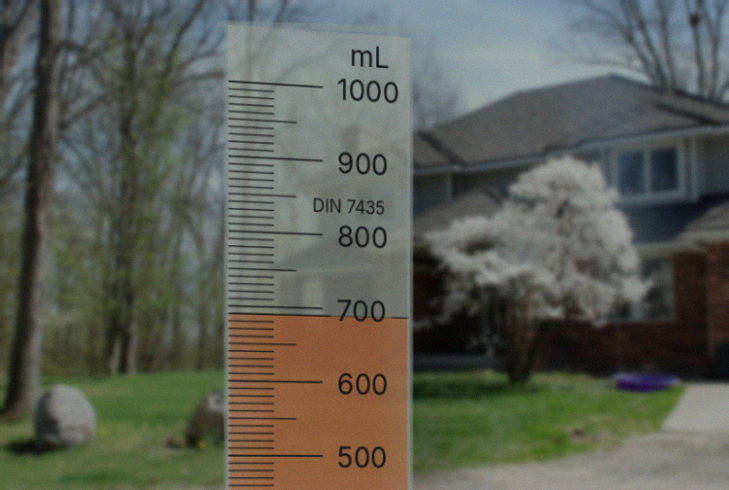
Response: mL 690
